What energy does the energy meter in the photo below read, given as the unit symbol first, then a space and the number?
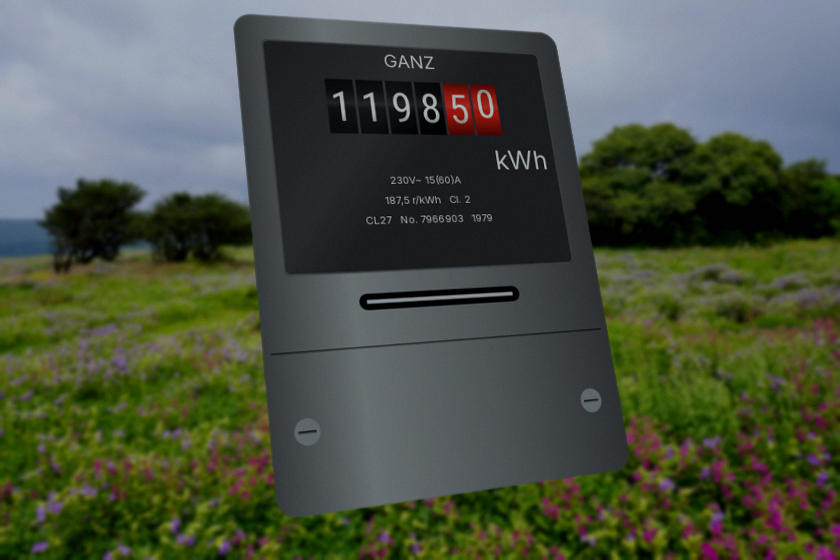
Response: kWh 1198.50
